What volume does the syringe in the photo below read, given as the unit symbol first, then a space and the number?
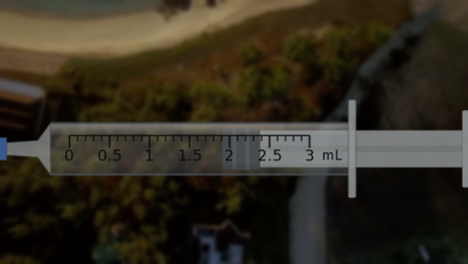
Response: mL 1.9
